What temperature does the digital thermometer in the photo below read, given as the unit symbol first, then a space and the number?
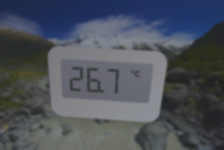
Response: °C 26.7
